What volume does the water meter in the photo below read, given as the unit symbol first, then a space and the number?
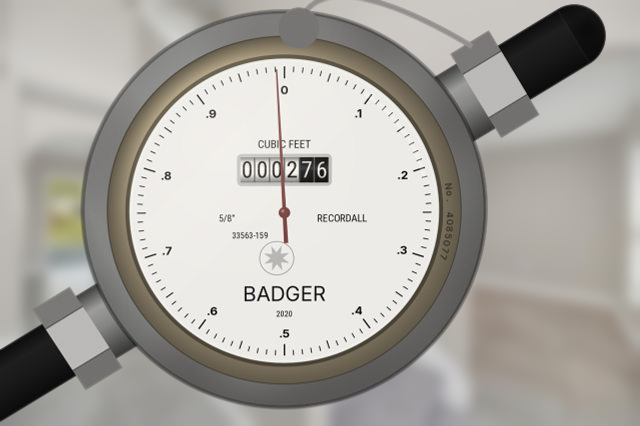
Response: ft³ 275.99
